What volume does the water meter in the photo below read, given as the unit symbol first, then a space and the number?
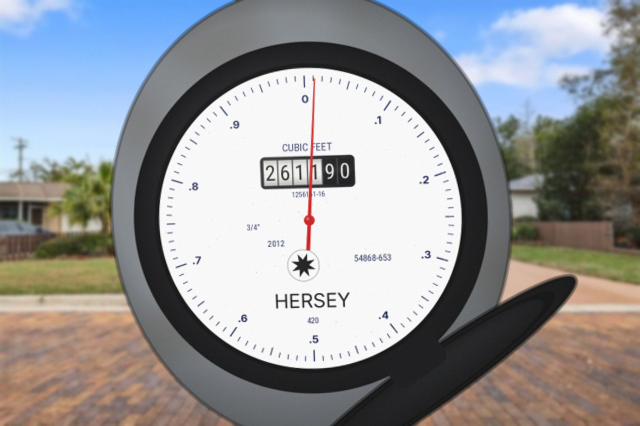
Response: ft³ 261190.01
